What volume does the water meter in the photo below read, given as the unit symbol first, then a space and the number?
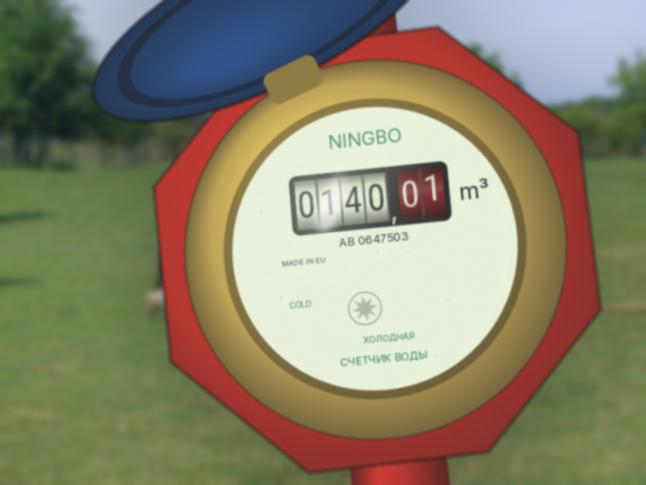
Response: m³ 140.01
